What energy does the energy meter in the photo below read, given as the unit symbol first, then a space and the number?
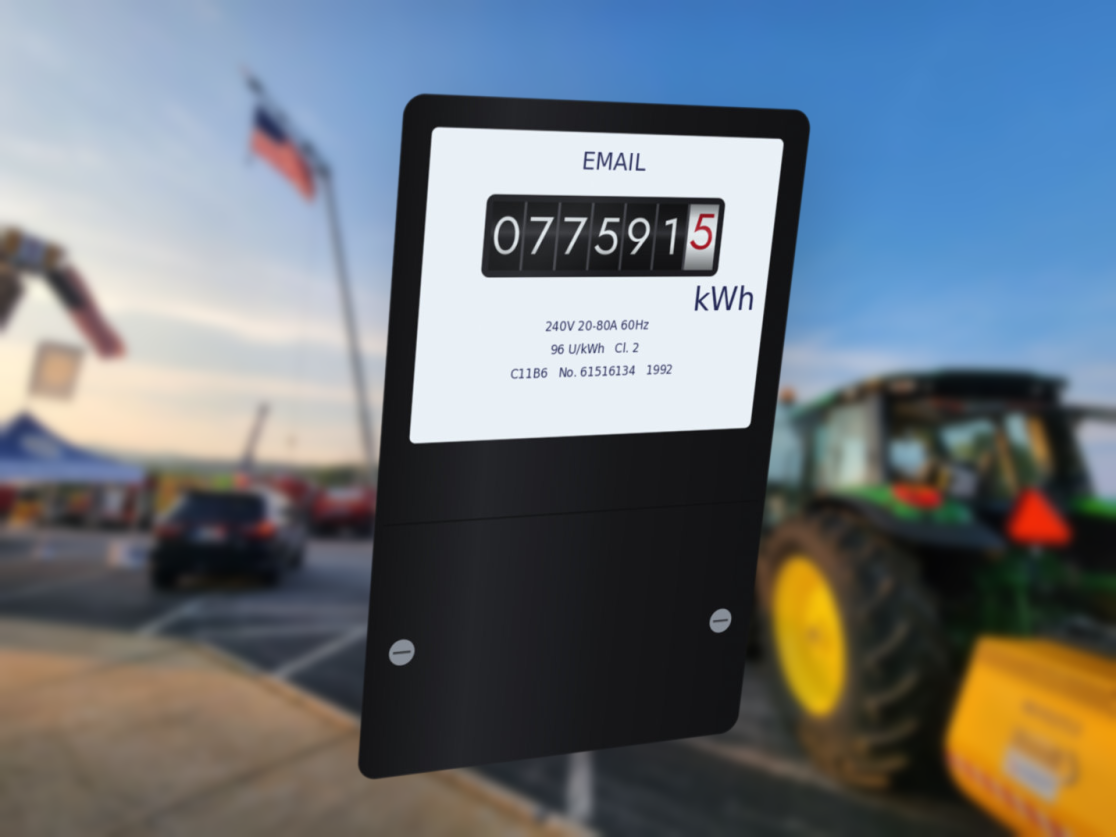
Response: kWh 77591.5
